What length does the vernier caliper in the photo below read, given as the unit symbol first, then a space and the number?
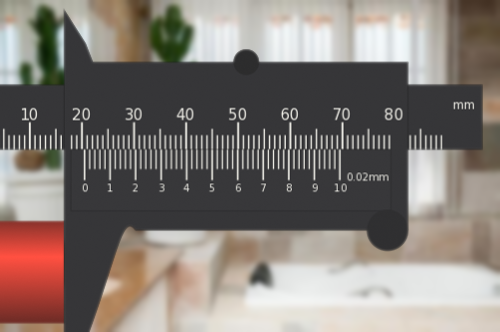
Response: mm 20.5
